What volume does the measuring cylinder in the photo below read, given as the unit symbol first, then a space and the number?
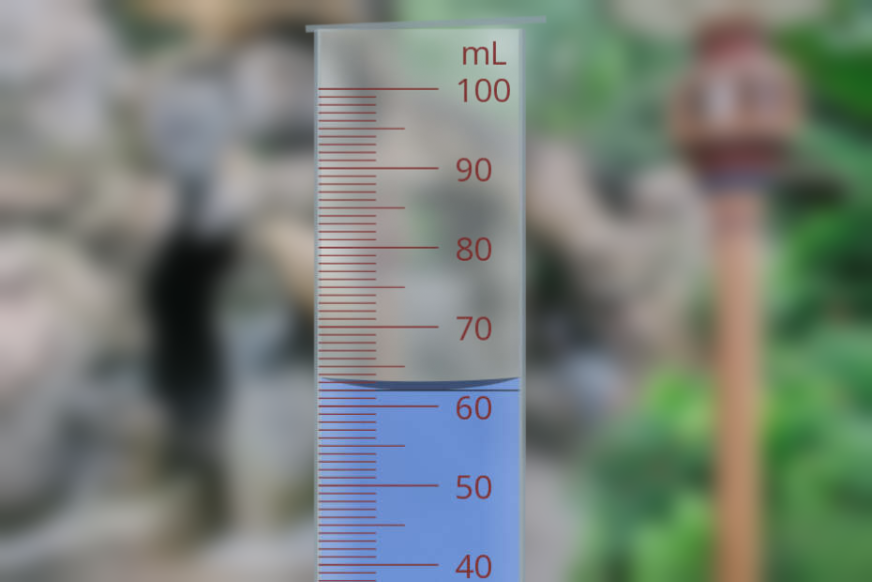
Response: mL 62
